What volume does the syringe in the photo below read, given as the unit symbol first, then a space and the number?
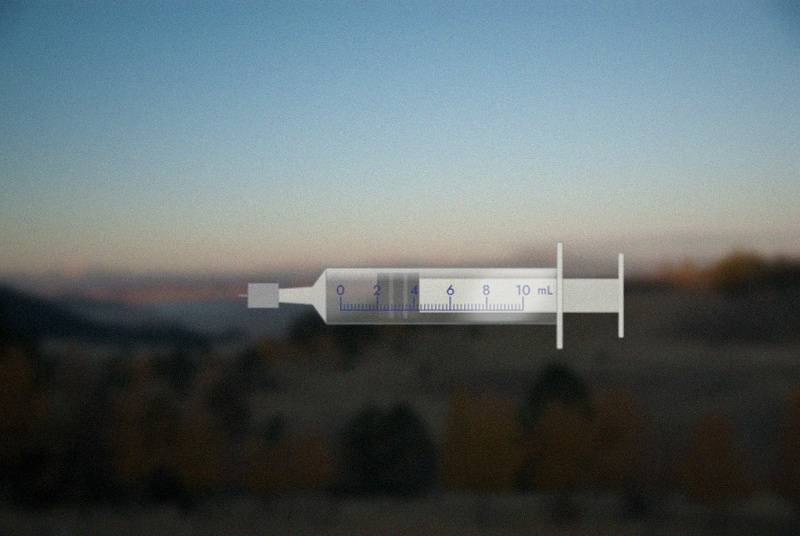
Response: mL 2
